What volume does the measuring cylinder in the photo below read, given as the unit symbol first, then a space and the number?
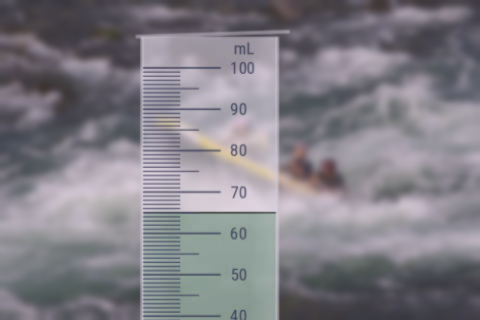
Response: mL 65
